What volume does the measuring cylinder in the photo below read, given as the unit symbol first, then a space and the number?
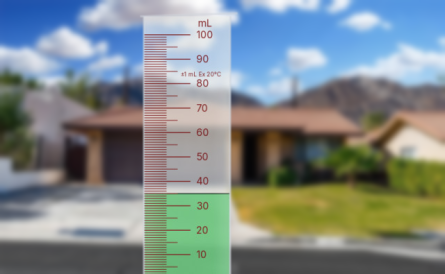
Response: mL 35
